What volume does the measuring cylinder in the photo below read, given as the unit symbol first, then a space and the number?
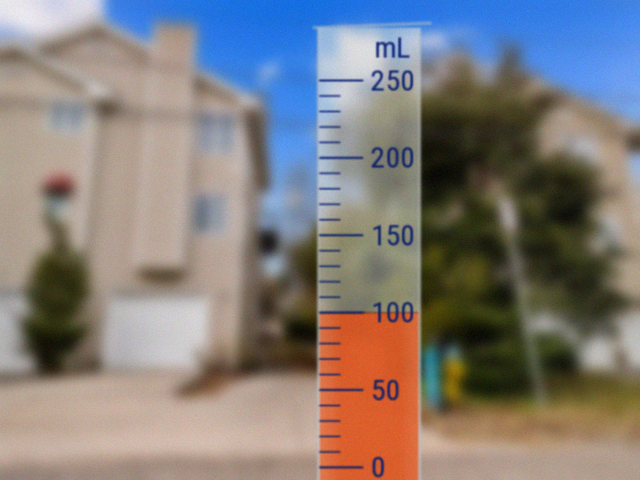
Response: mL 100
